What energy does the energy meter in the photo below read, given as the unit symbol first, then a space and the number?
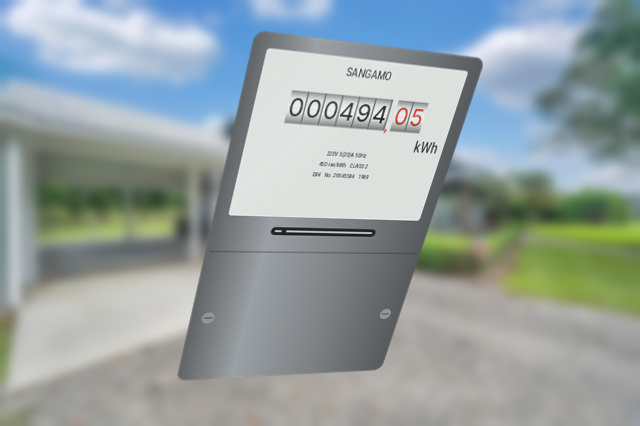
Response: kWh 494.05
